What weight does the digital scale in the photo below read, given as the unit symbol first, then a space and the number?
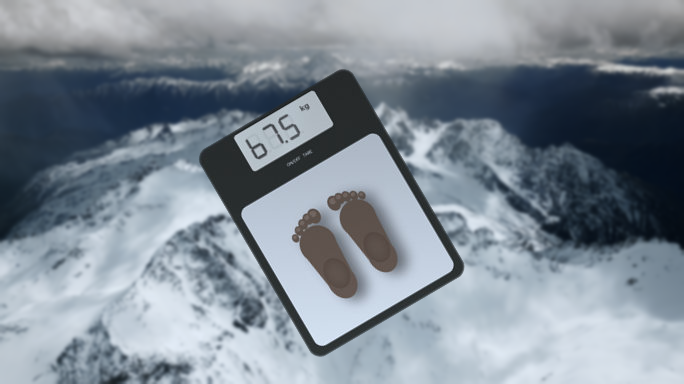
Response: kg 67.5
